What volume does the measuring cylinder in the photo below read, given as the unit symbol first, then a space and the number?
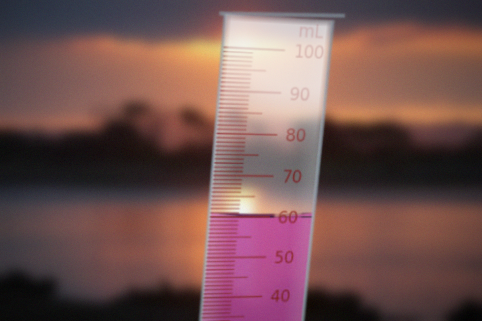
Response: mL 60
